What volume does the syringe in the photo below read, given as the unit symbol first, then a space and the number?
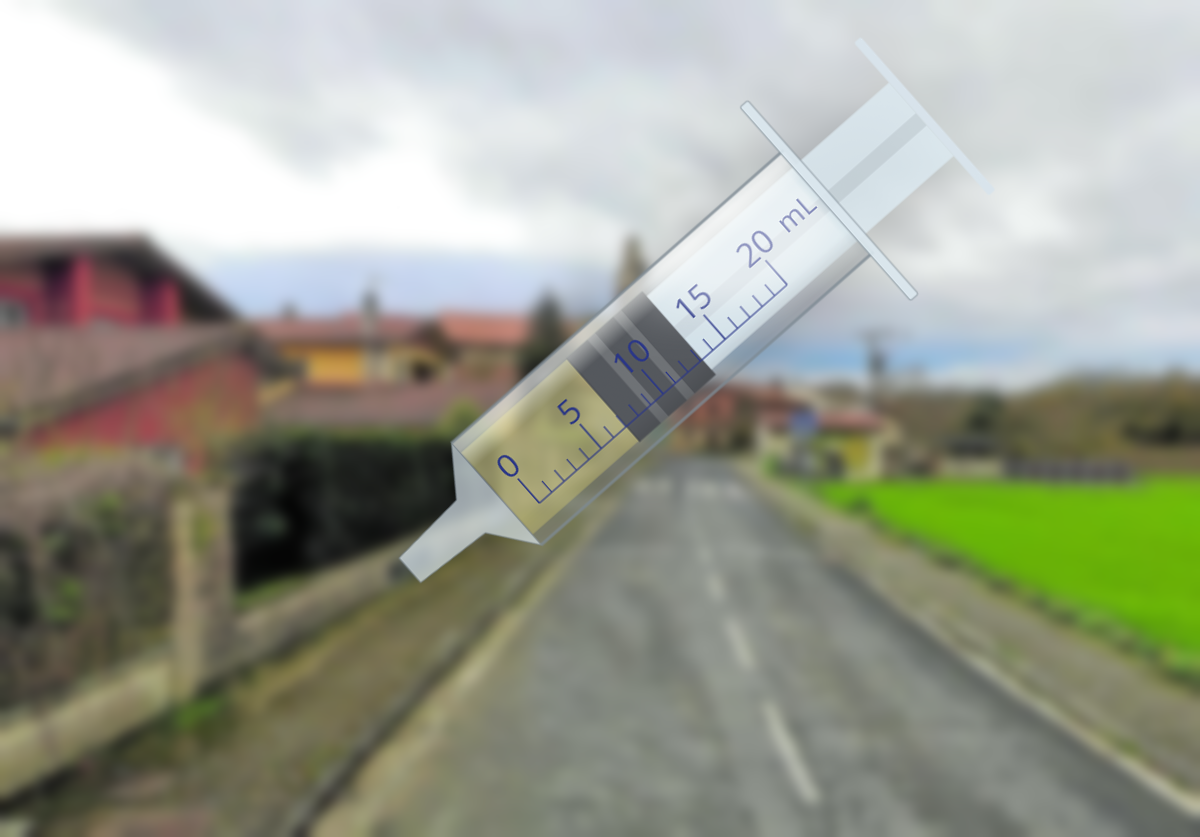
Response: mL 7
